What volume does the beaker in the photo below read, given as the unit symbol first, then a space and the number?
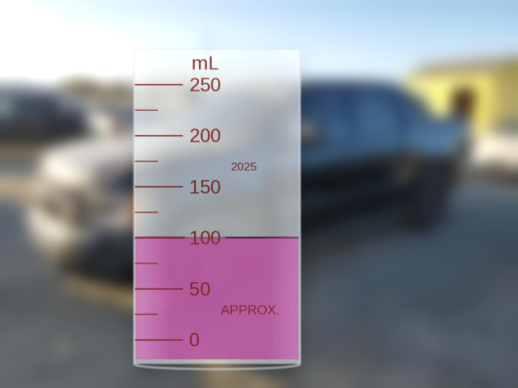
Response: mL 100
